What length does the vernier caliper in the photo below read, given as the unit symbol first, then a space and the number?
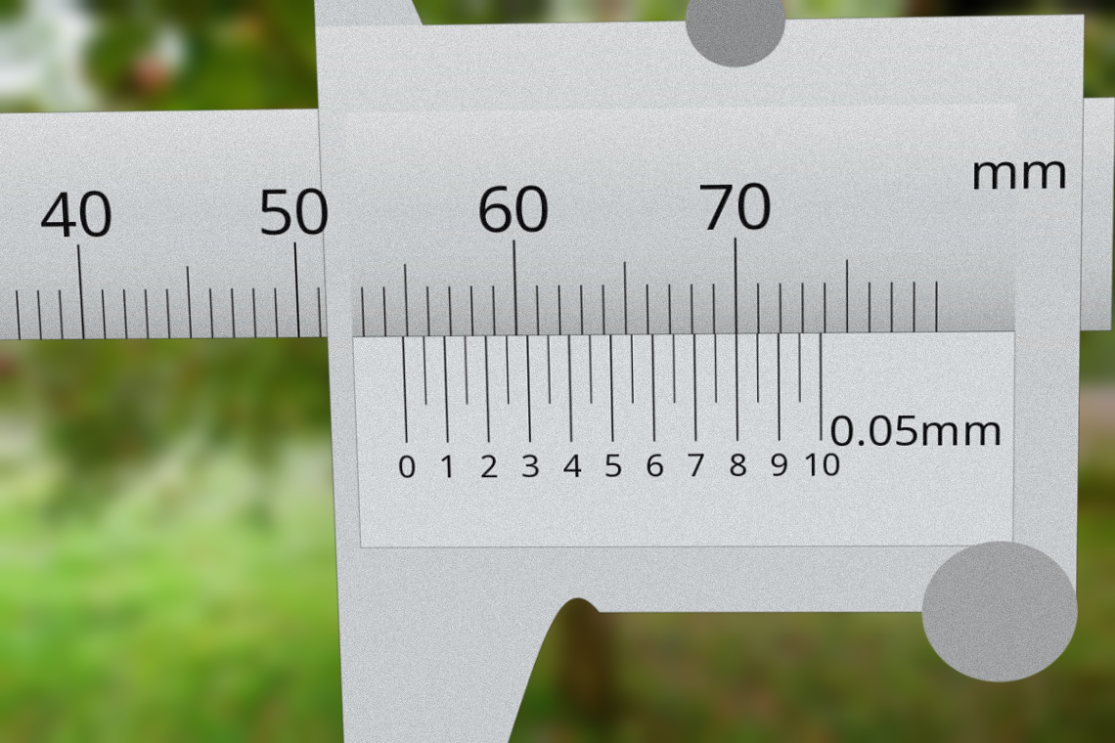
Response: mm 54.80
